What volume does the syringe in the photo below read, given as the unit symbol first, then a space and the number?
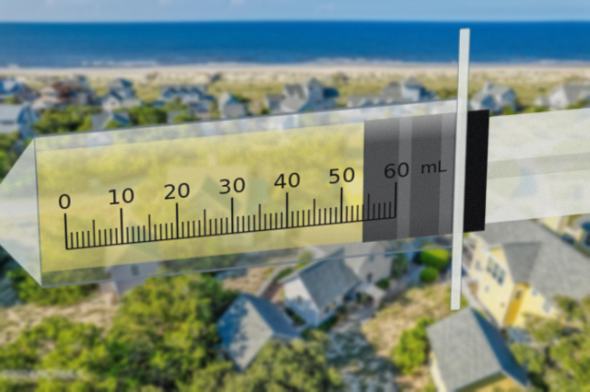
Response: mL 54
